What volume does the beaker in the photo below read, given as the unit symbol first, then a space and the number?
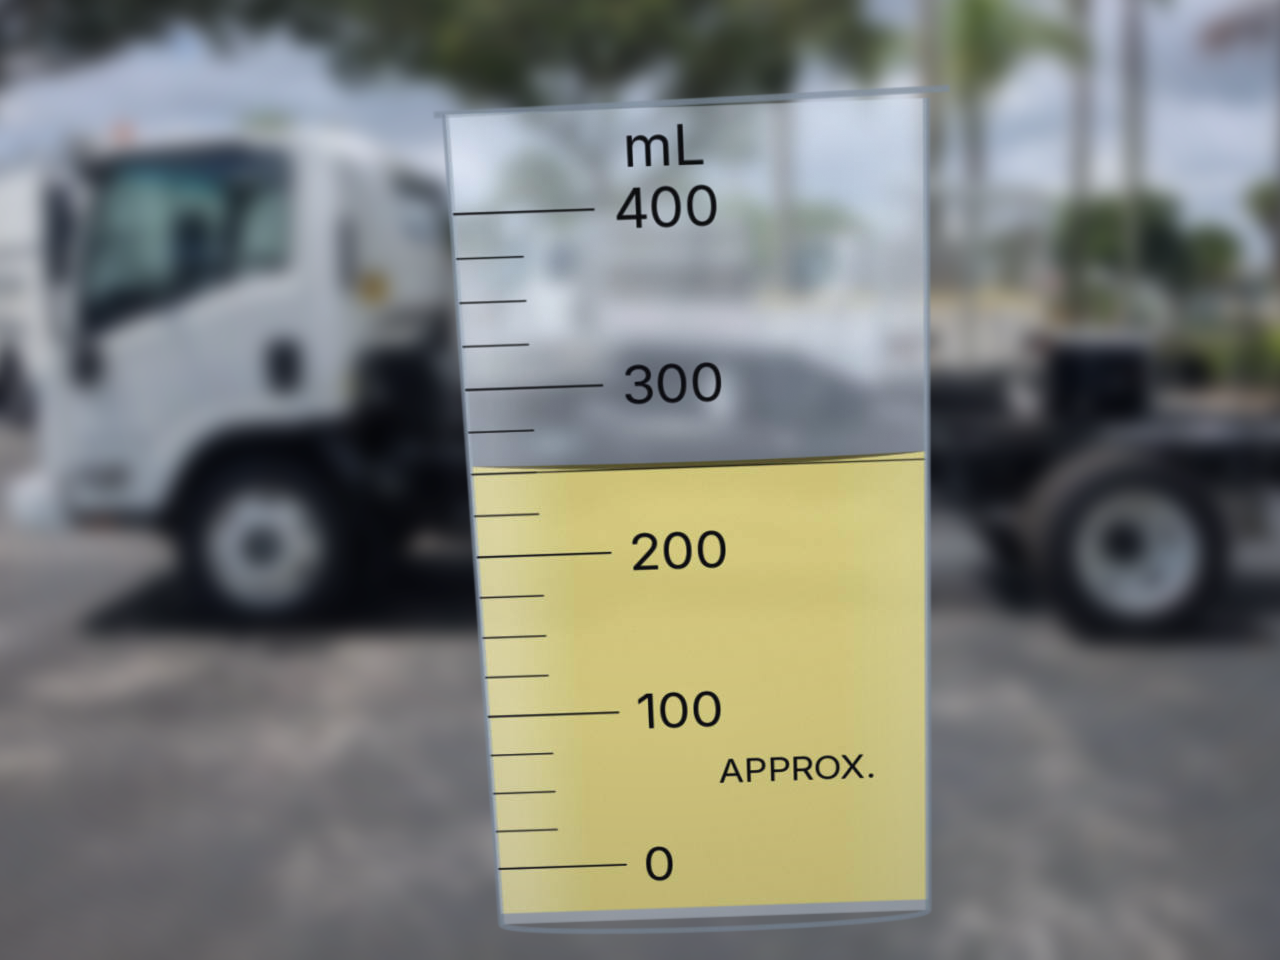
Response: mL 250
